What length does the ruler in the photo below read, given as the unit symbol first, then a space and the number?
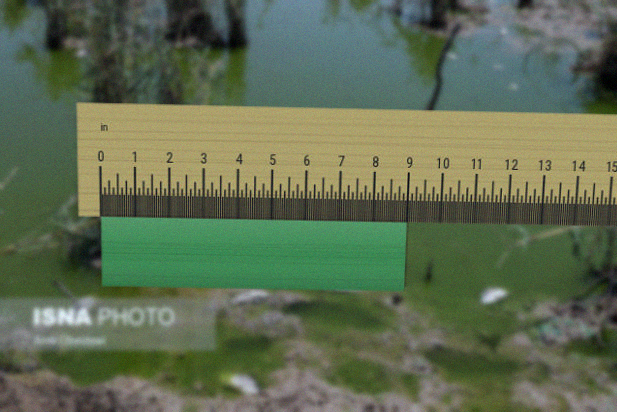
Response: in 9
